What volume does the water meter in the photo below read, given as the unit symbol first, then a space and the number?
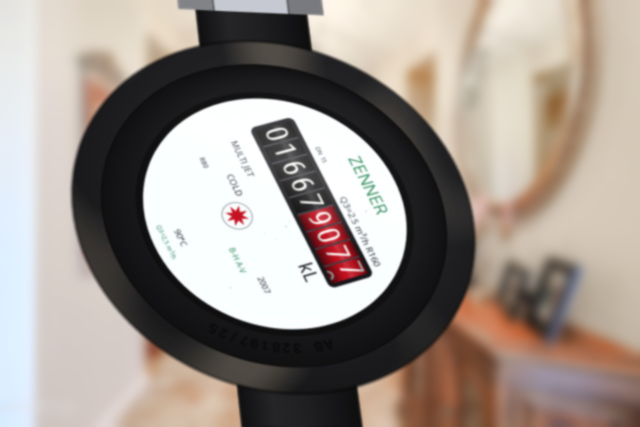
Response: kL 1667.9077
